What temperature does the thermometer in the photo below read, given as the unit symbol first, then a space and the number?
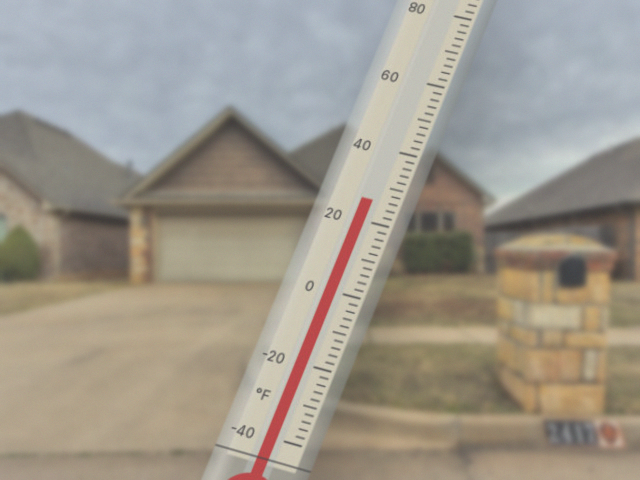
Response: °F 26
